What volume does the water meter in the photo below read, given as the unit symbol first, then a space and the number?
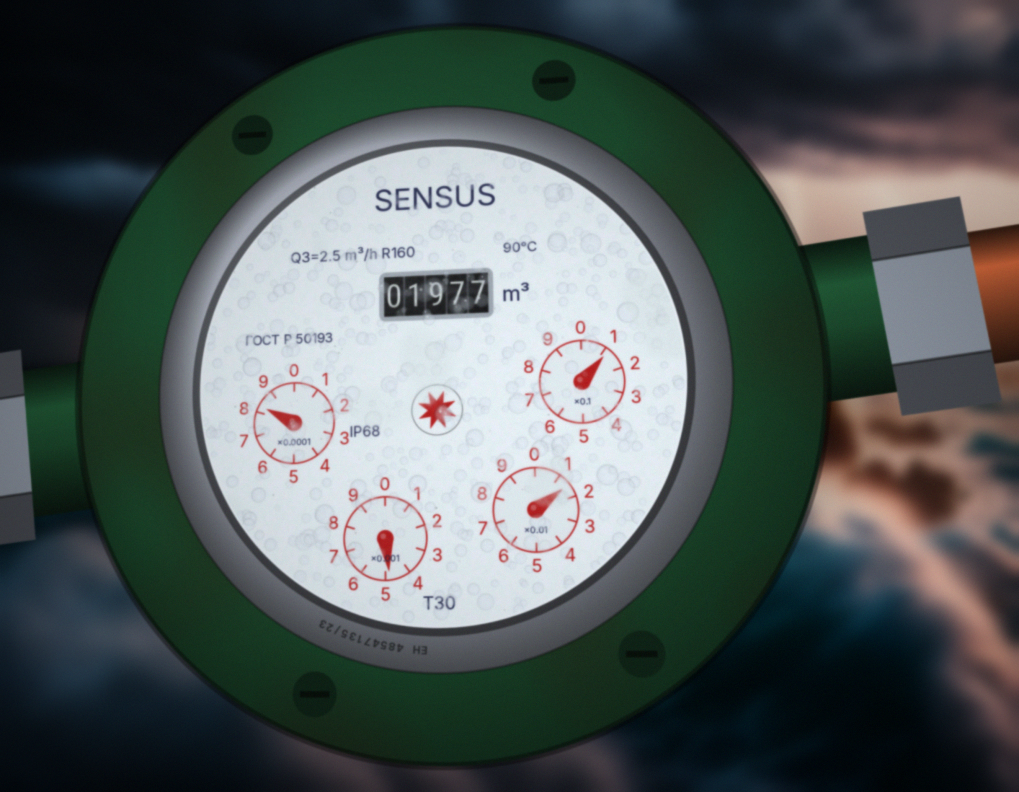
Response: m³ 1977.1148
